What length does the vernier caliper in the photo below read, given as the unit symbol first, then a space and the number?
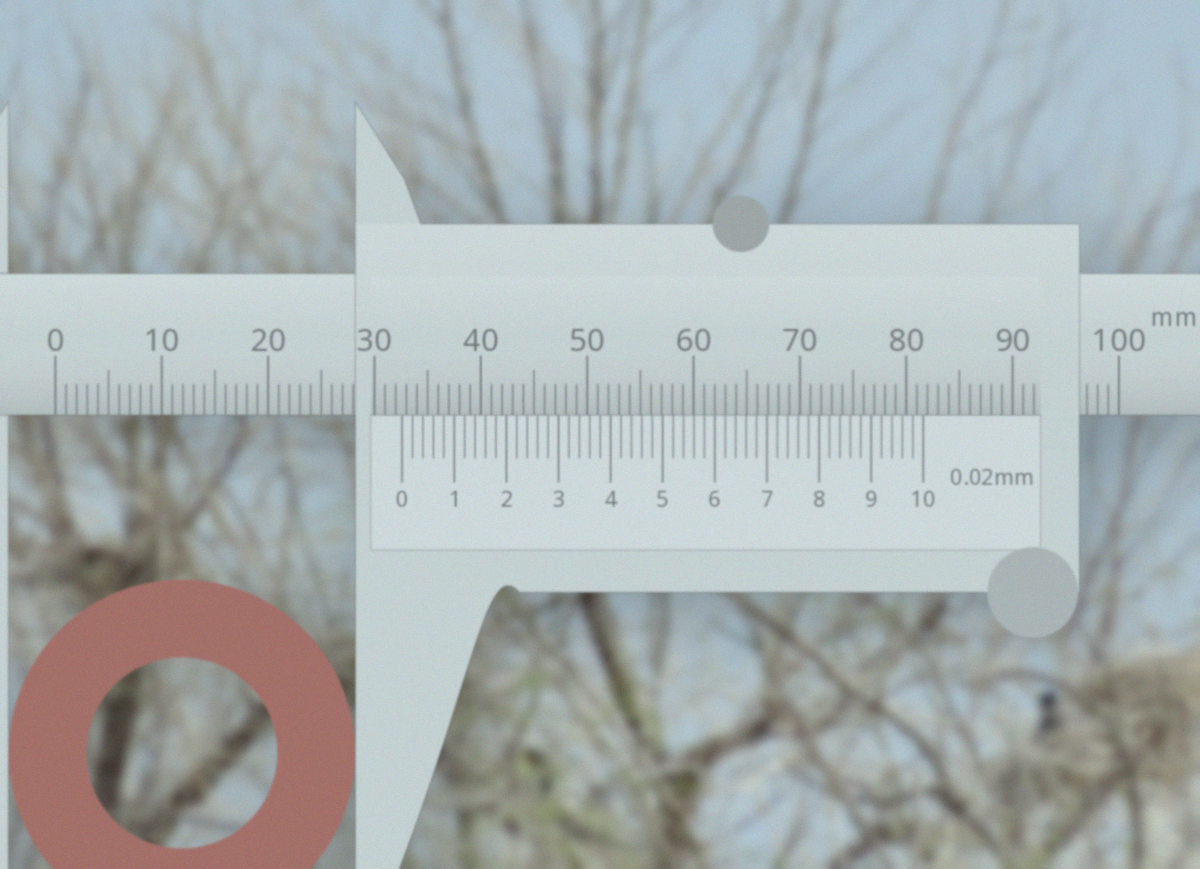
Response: mm 32.6
